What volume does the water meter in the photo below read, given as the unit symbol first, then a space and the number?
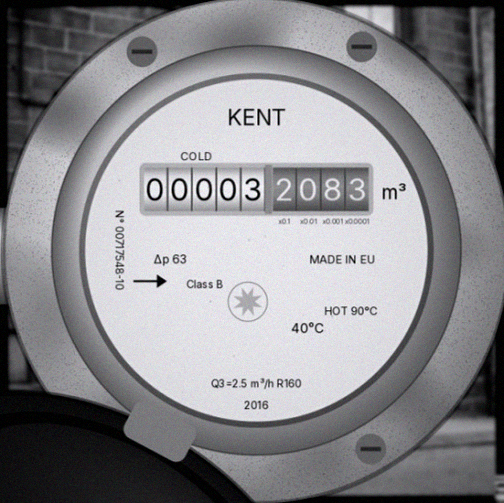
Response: m³ 3.2083
